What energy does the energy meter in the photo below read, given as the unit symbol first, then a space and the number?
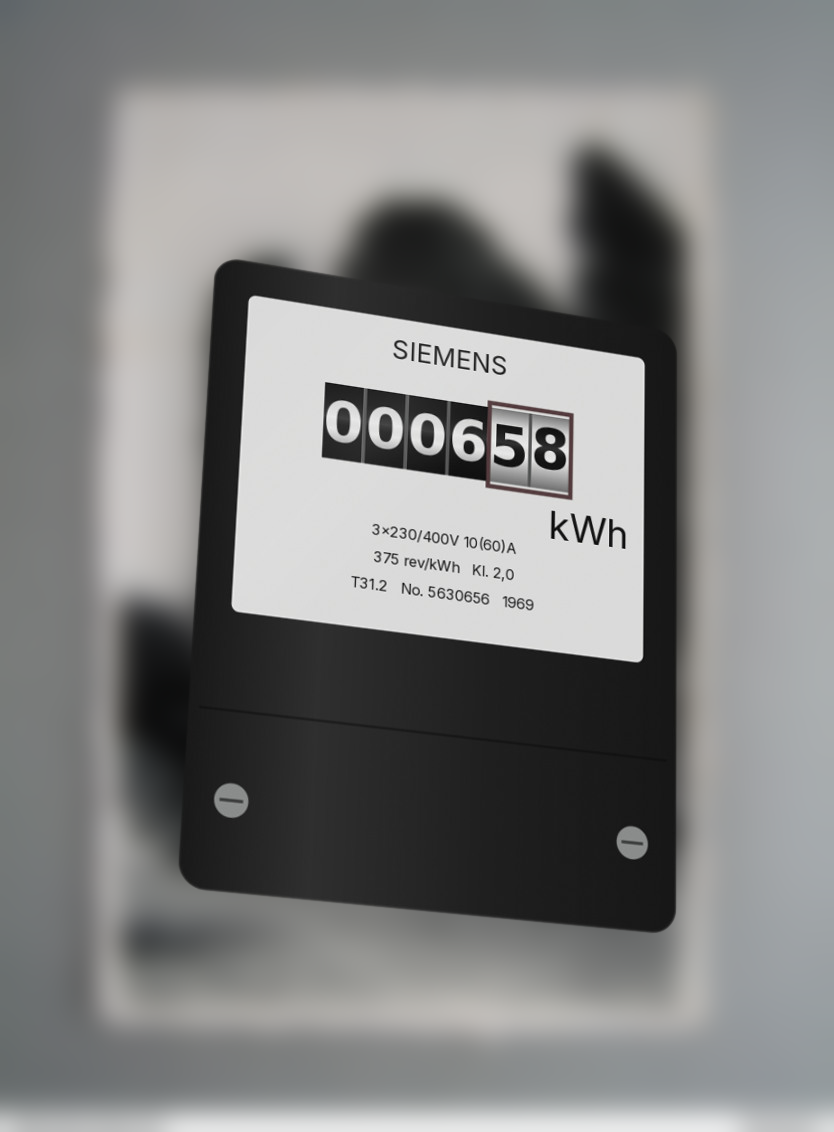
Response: kWh 6.58
